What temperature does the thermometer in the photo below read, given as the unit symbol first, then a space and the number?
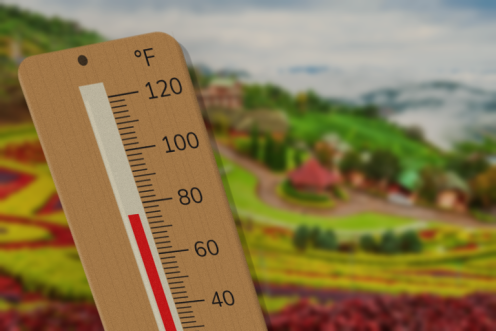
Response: °F 76
